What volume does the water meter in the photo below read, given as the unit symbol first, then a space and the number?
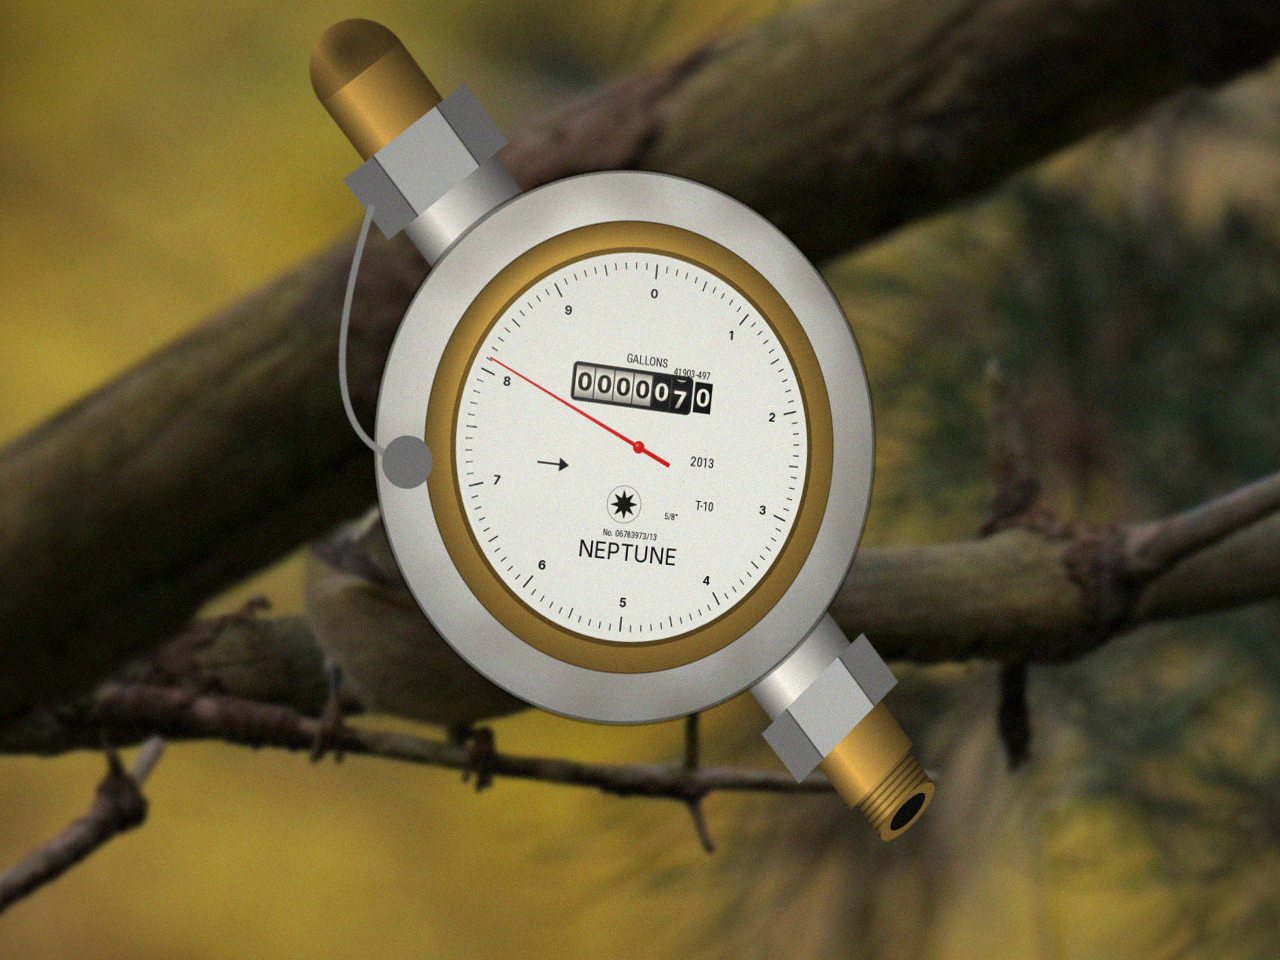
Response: gal 68.1
